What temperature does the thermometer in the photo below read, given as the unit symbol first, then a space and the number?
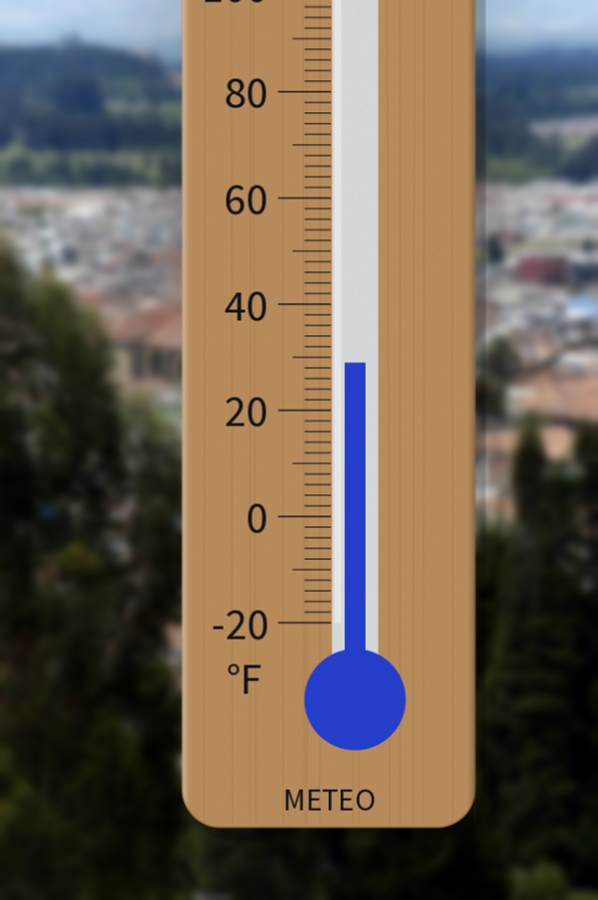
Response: °F 29
